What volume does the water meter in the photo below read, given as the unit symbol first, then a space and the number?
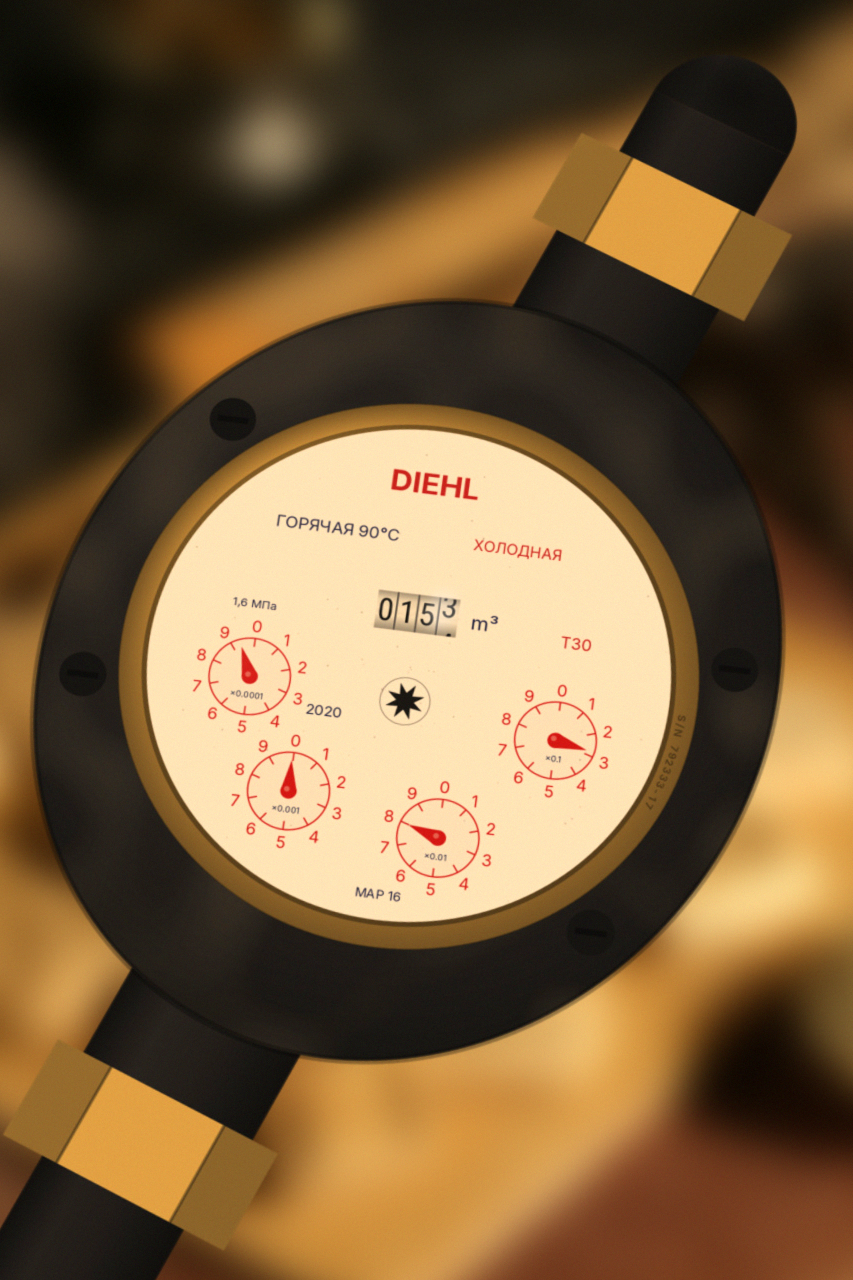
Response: m³ 153.2799
